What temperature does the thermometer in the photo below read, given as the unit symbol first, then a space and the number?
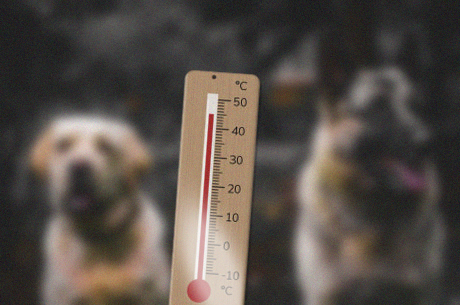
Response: °C 45
